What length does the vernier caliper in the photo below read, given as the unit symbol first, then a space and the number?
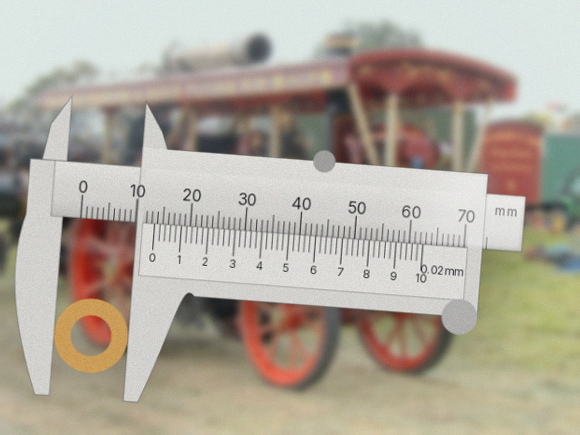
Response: mm 13.5
